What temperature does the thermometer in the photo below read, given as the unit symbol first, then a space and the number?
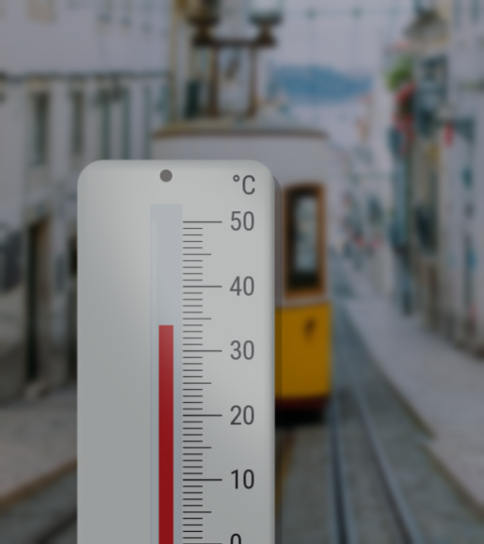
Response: °C 34
